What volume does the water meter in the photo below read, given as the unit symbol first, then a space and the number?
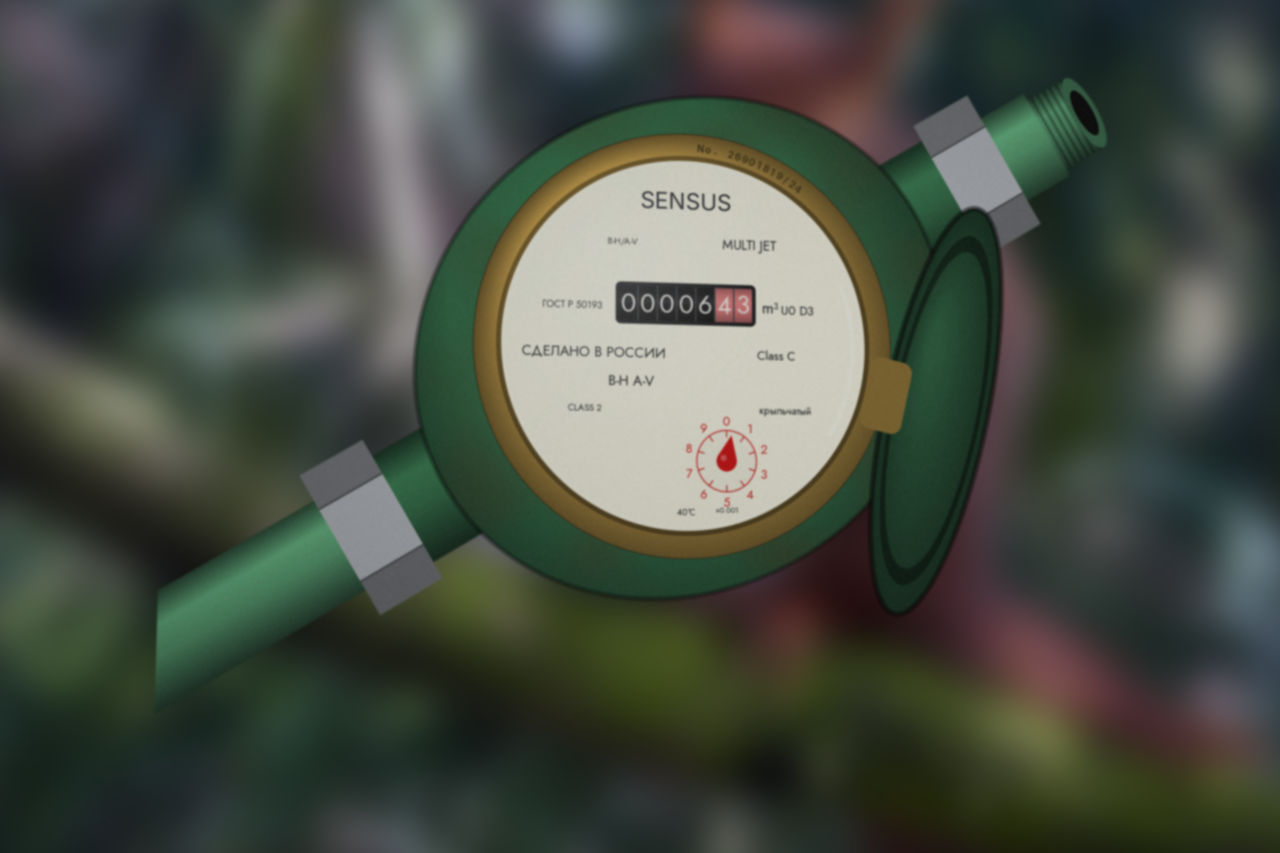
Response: m³ 6.430
